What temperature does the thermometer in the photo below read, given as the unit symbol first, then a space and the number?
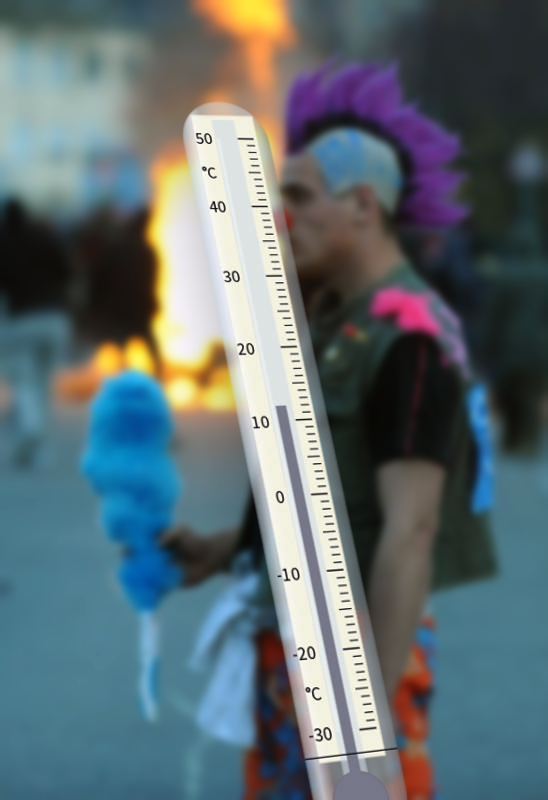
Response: °C 12
